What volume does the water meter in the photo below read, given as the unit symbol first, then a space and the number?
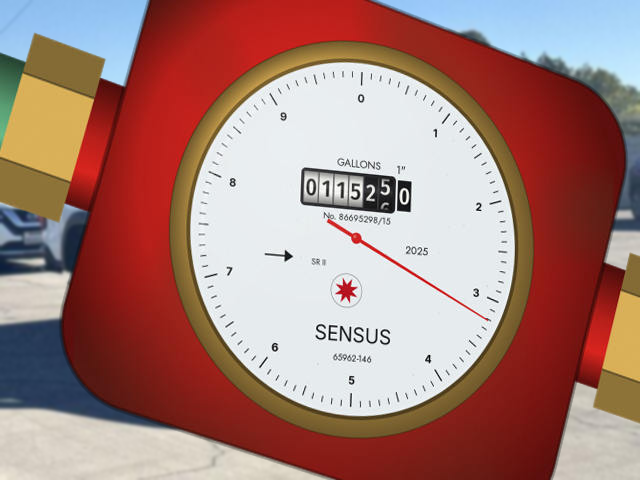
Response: gal 115253.2
